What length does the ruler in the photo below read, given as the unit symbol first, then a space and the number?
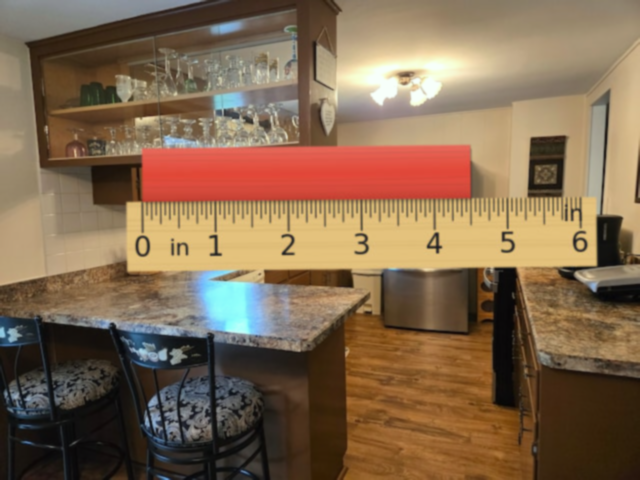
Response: in 4.5
